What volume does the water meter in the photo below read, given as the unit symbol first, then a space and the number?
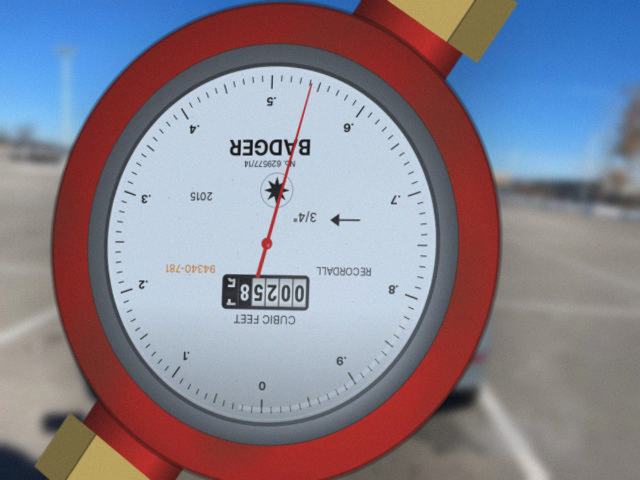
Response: ft³ 2584.54
